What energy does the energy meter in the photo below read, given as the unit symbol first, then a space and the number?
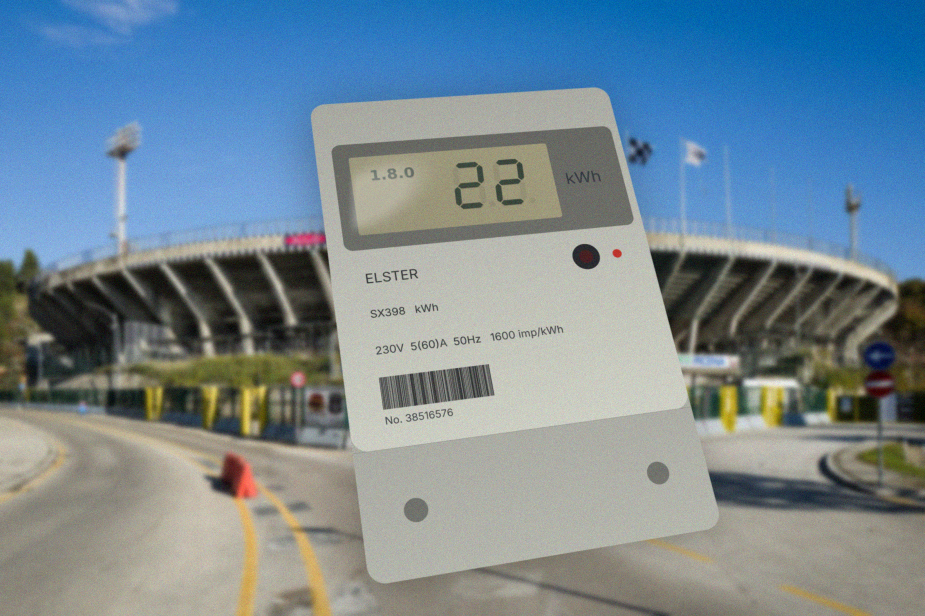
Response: kWh 22
